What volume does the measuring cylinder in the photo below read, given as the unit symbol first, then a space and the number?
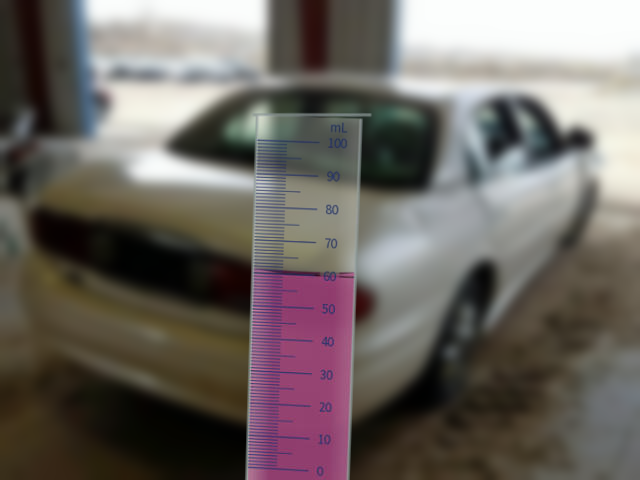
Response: mL 60
